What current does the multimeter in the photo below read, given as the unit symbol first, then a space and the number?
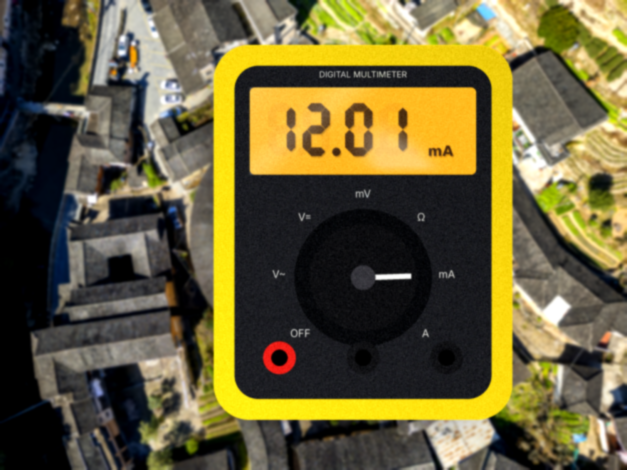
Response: mA 12.01
